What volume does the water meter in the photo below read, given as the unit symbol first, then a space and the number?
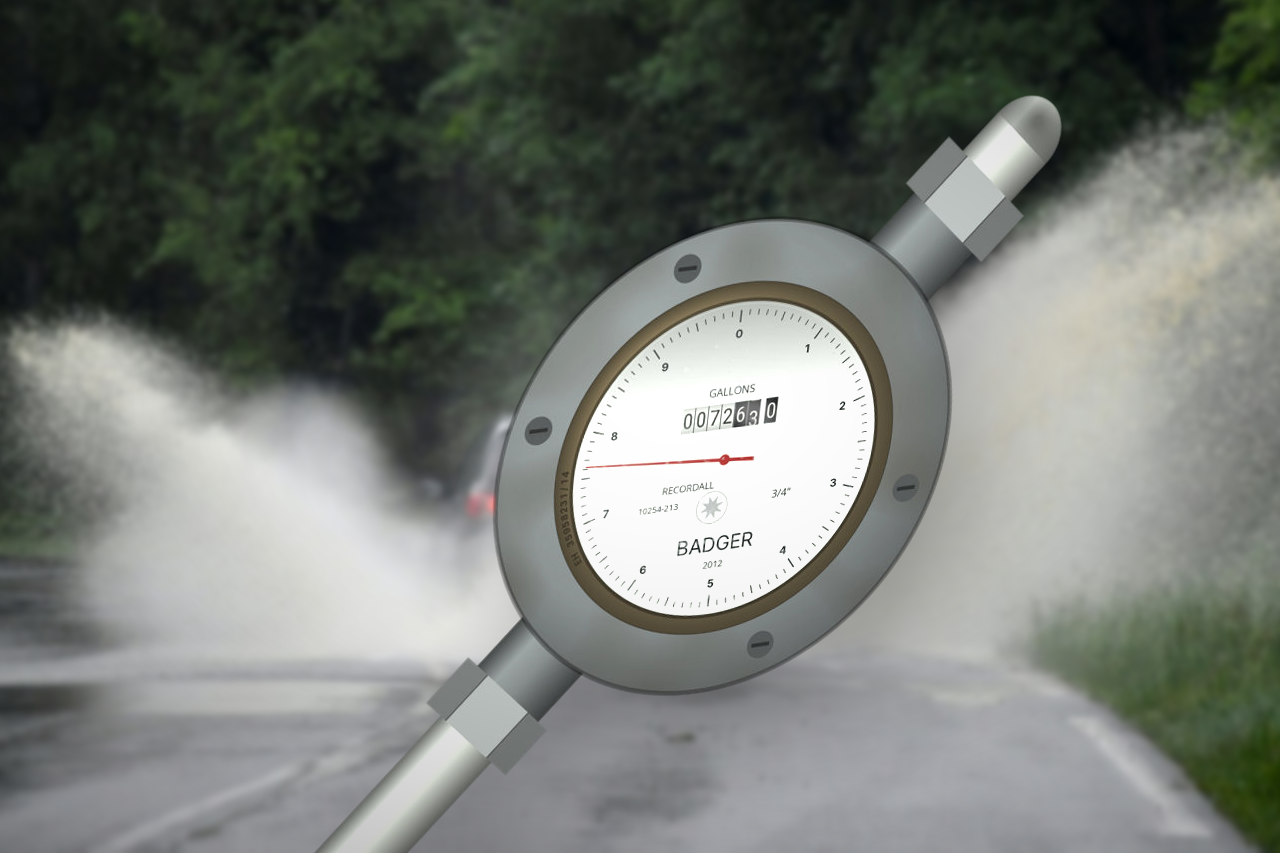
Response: gal 72627.6
